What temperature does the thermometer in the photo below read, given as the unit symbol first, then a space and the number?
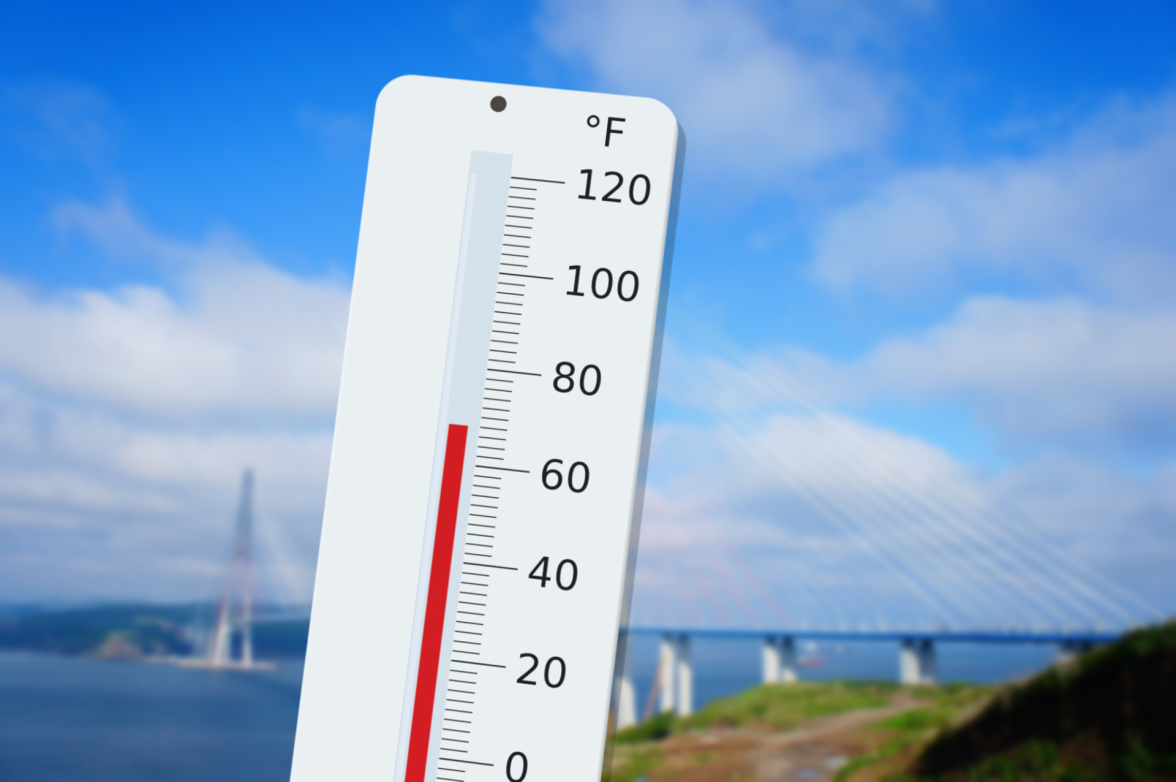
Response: °F 68
